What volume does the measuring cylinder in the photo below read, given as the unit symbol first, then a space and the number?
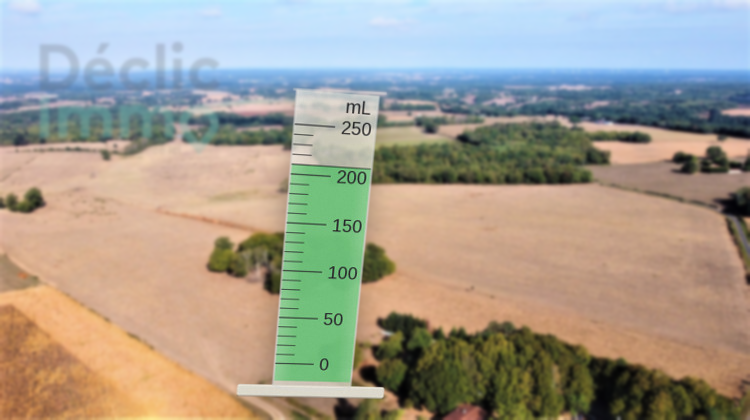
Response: mL 210
